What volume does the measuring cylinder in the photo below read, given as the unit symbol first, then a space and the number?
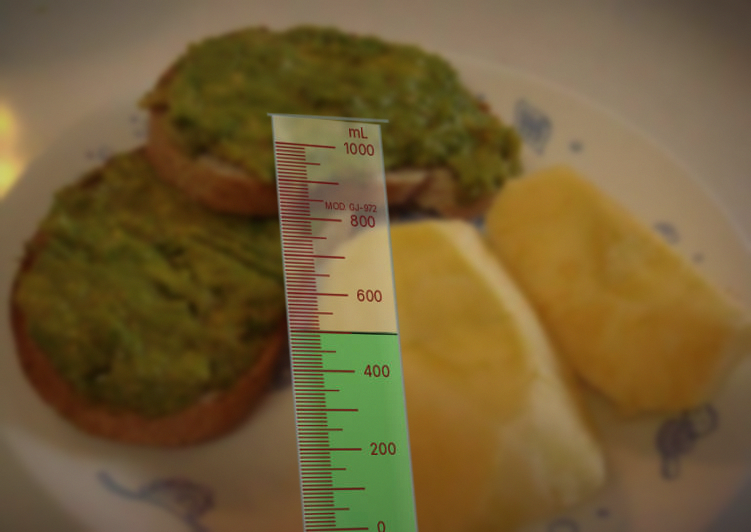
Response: mL 500
